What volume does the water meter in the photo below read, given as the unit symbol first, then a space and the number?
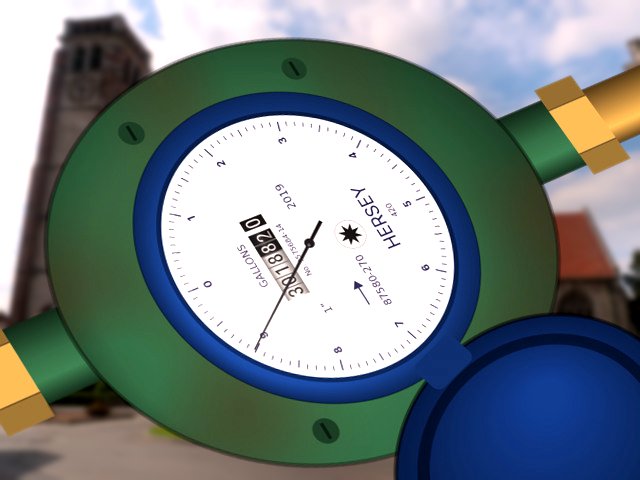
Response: gal 3018819.0
